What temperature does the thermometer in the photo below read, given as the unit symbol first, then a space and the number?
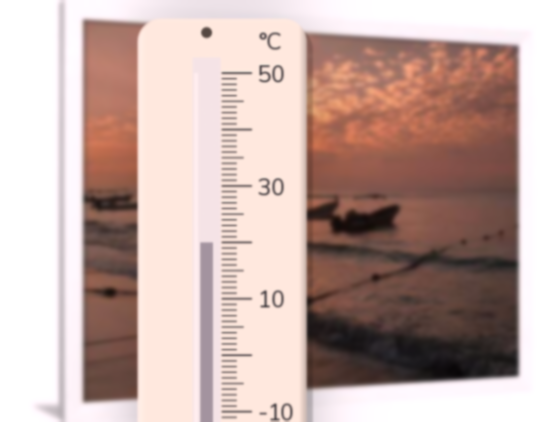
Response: °C 20
